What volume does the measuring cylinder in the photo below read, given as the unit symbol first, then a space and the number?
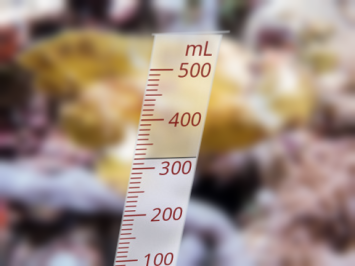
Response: mL 320
